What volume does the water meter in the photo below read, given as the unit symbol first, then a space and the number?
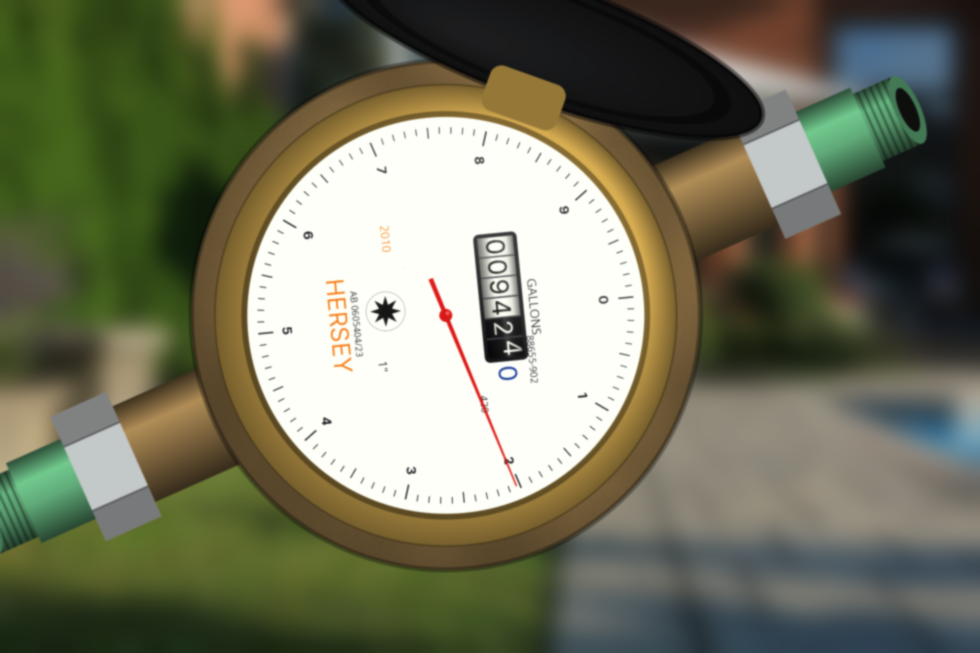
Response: gal 94242.0
